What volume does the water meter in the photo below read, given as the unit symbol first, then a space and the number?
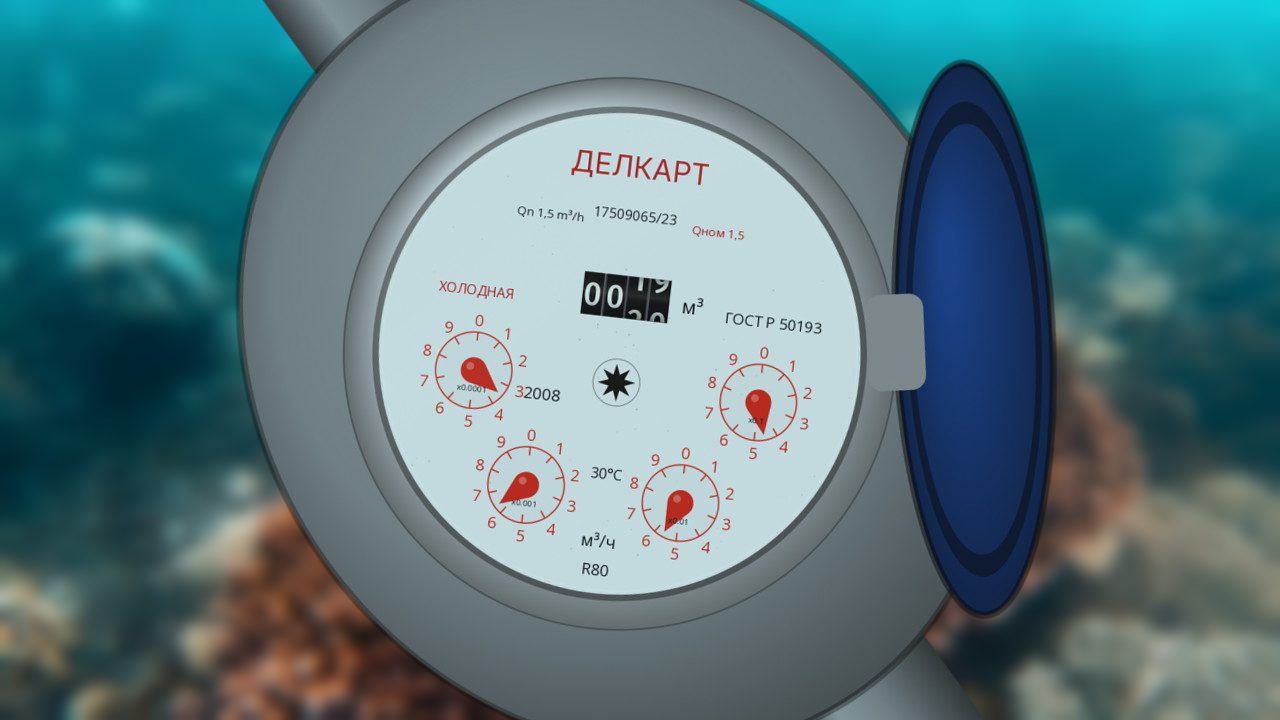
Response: m³ 19.4563
